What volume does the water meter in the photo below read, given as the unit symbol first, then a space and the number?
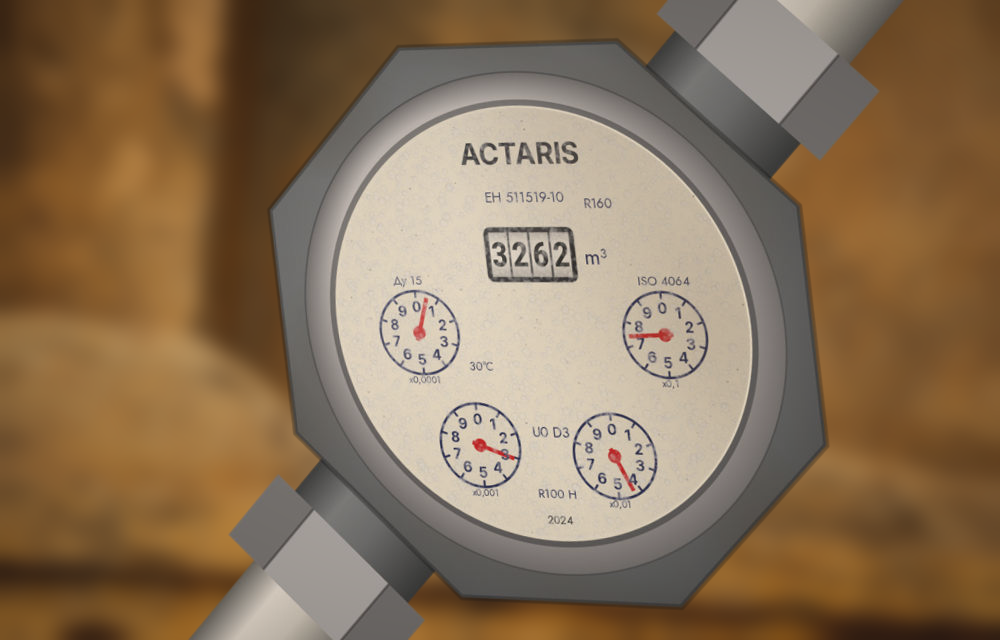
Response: m³ 3262.7430
